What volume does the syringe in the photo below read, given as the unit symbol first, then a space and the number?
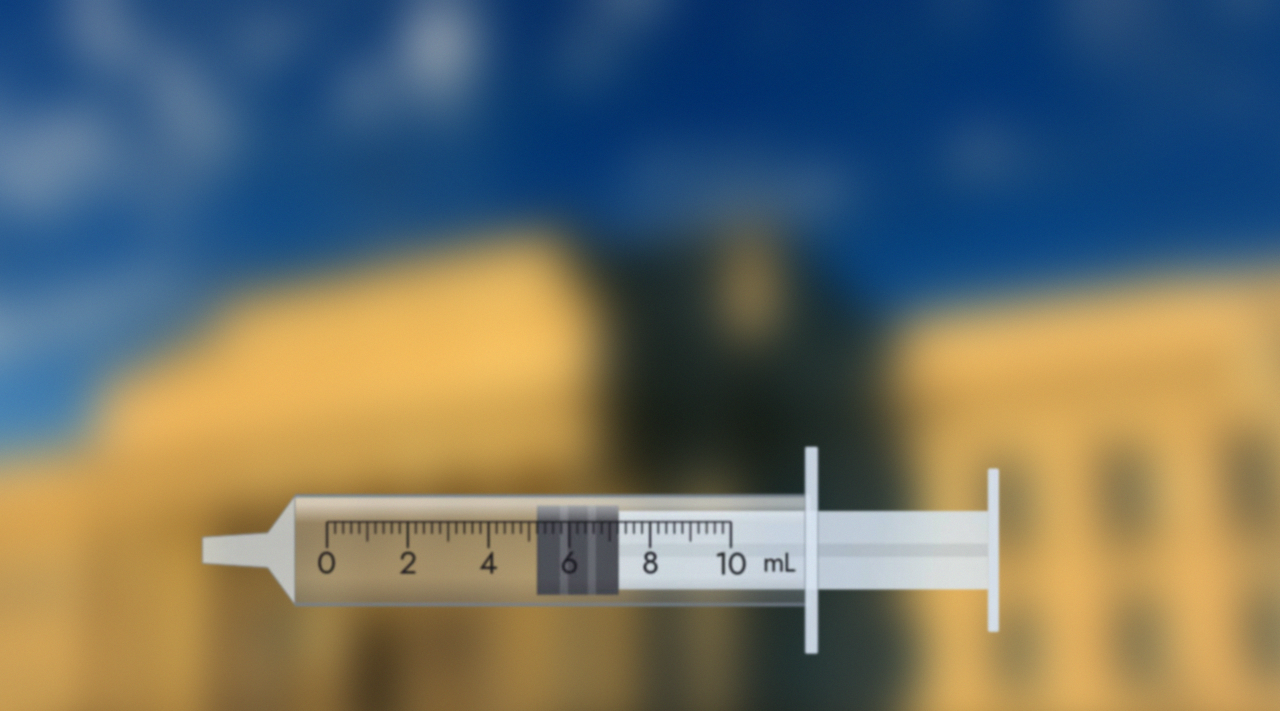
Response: mL 5.2
